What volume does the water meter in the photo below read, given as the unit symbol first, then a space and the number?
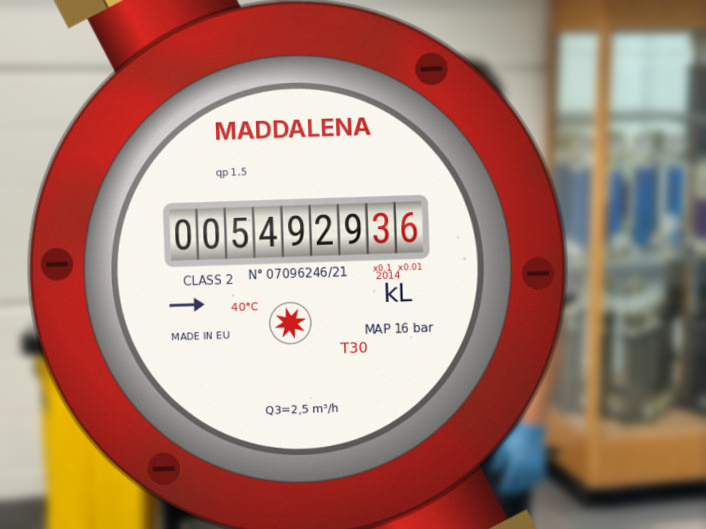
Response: kL 54929.36
